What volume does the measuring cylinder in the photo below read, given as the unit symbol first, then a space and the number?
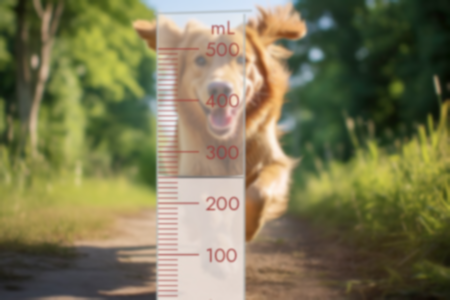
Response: mL 250
